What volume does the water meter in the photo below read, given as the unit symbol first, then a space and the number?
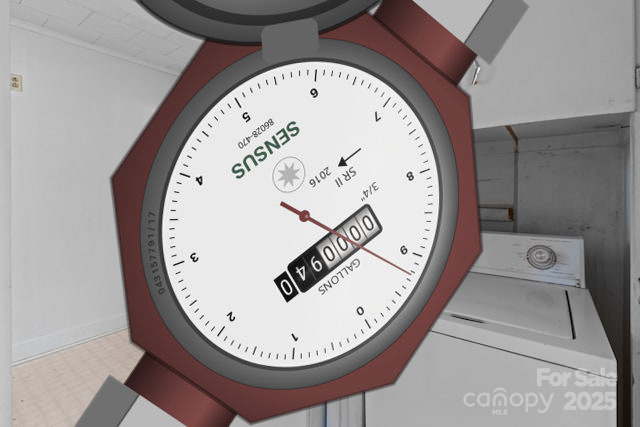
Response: gal 939.2
